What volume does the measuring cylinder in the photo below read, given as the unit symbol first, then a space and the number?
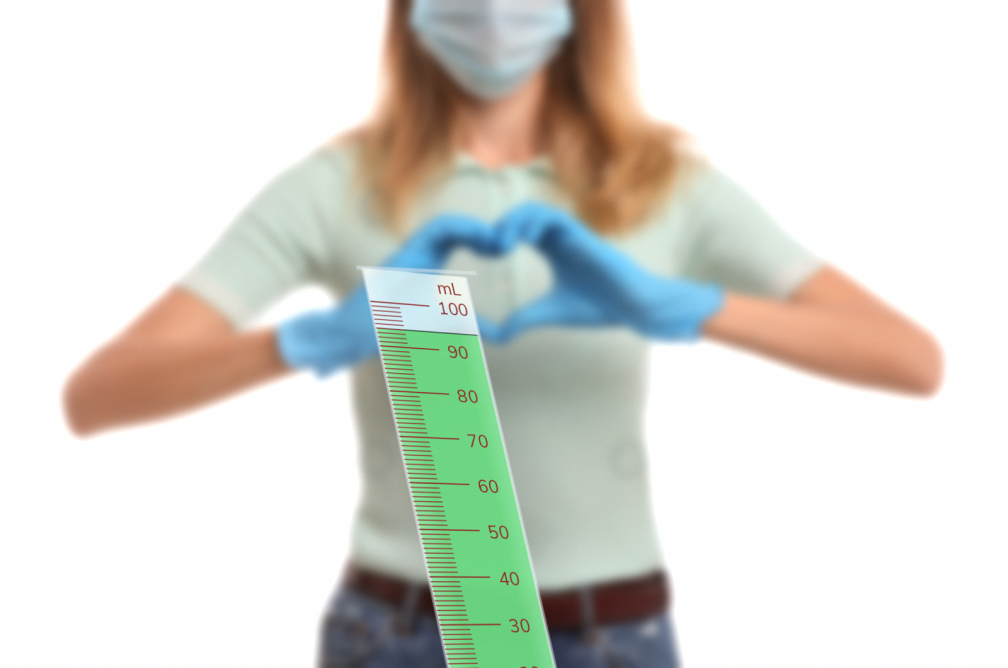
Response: mL 94
